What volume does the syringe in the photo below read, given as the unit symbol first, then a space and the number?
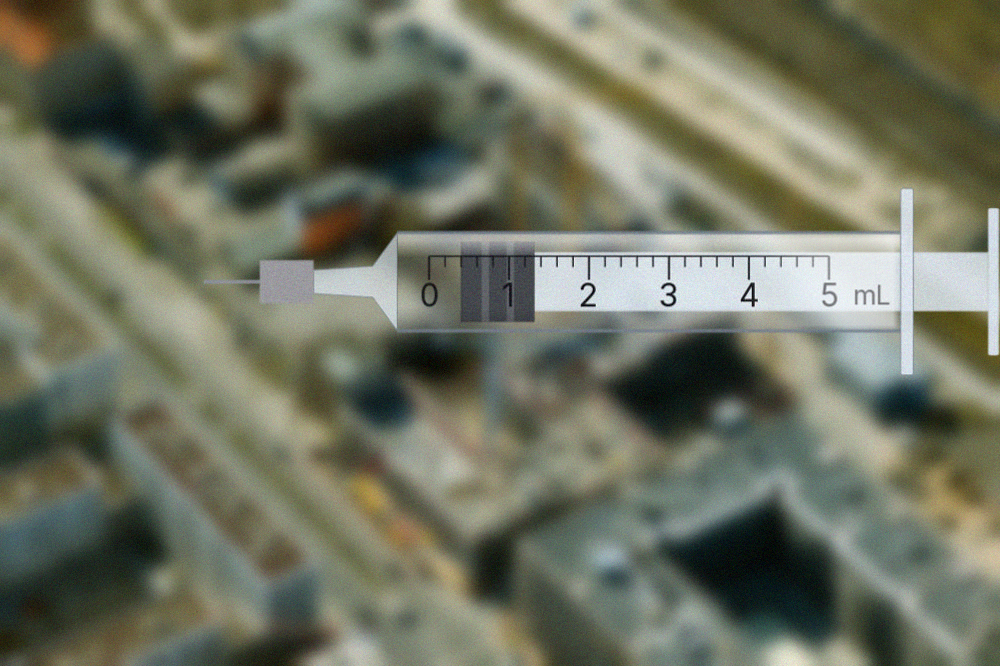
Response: mL 0.4
